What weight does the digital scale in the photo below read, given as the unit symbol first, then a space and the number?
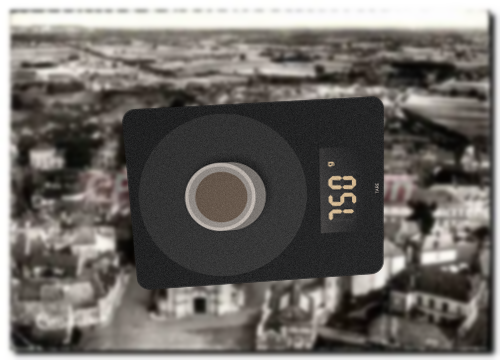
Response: g 750
